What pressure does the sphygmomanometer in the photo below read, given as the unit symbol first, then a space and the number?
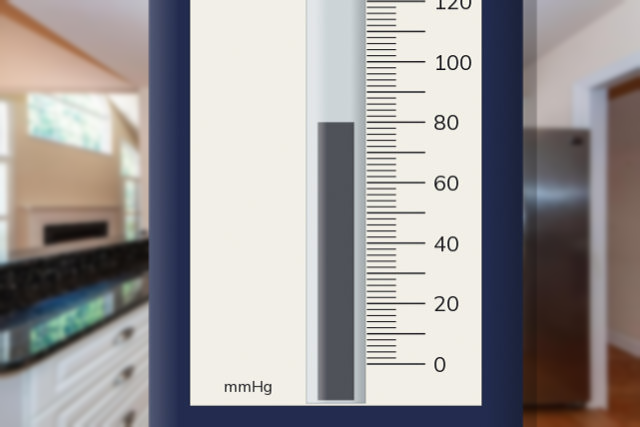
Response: mmHg 80
